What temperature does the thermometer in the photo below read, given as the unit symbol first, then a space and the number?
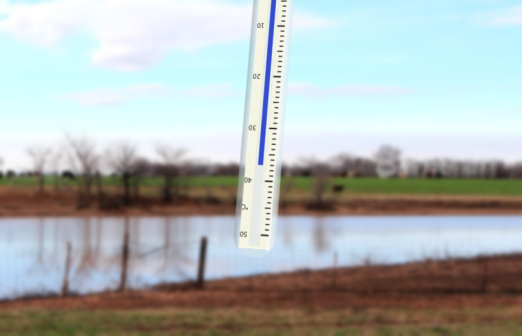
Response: °C 37
